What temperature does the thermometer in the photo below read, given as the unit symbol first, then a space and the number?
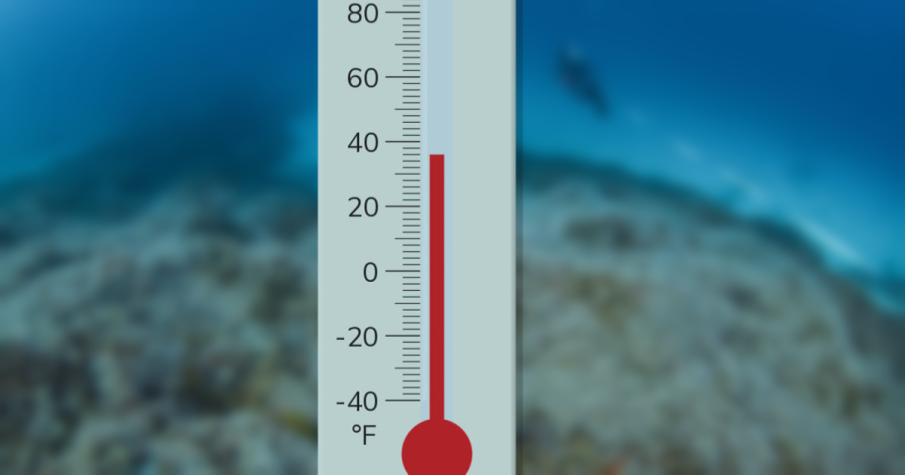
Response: °F 36
